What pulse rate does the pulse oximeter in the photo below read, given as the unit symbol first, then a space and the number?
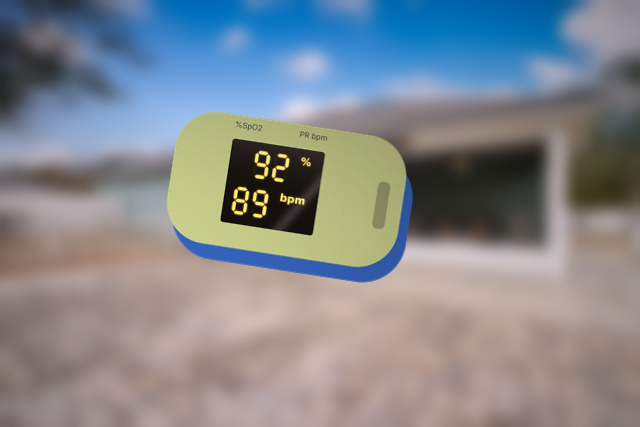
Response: bpm 89
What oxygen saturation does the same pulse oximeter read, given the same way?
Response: % 92
